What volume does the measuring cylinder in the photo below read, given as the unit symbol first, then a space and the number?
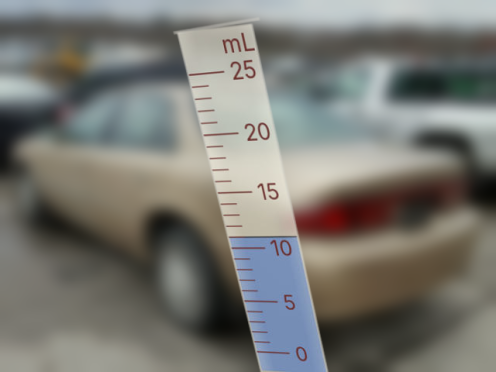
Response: mL 11
